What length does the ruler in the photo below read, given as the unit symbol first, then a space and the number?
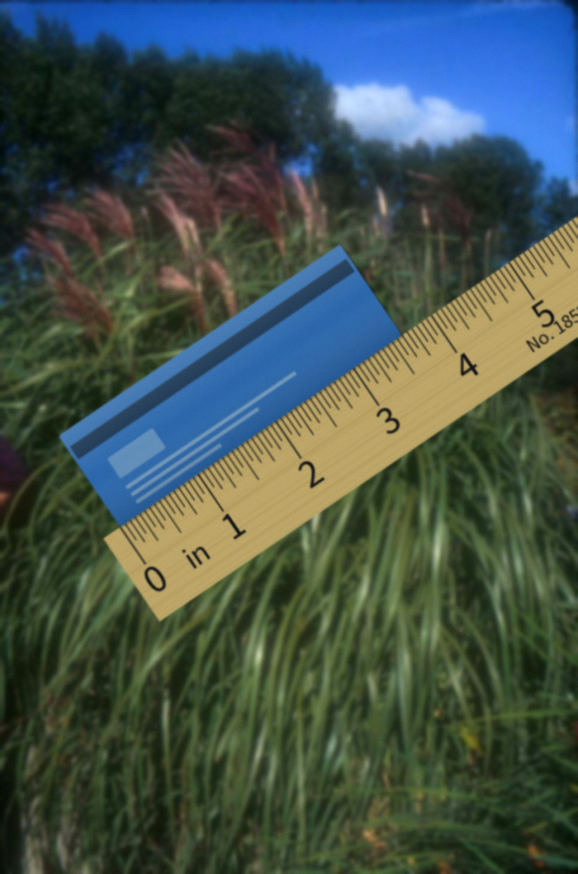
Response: in 3.625
